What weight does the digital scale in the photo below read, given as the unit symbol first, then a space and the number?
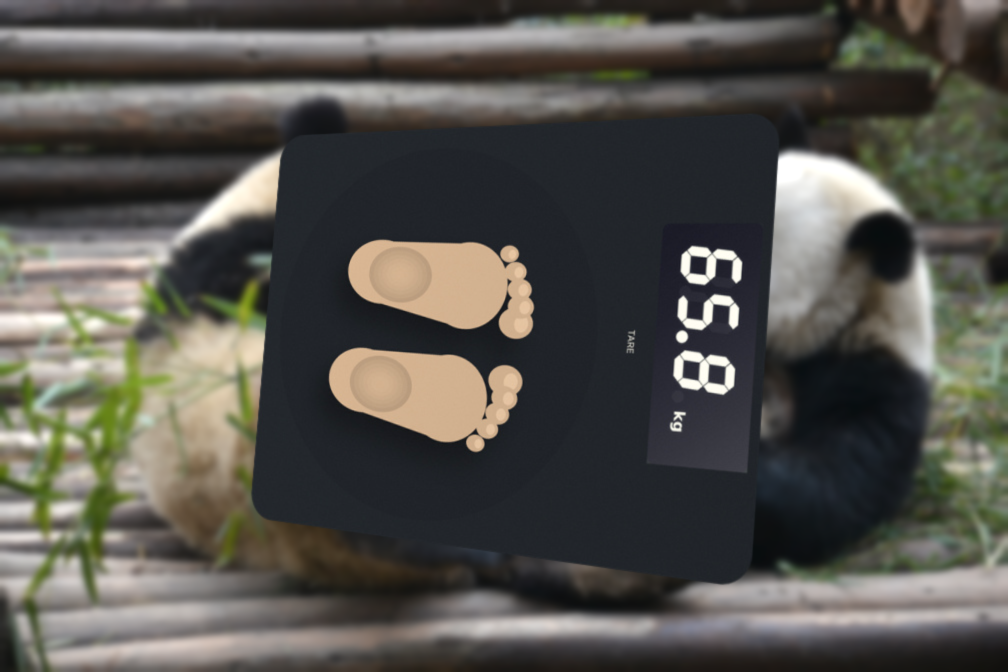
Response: kg 65.8
